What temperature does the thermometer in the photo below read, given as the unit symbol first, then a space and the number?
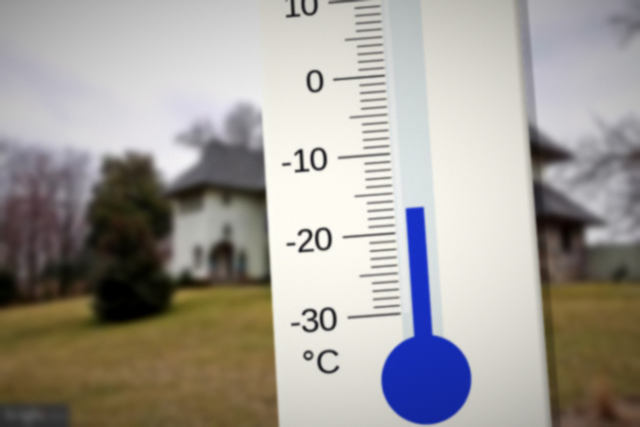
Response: °C -17
